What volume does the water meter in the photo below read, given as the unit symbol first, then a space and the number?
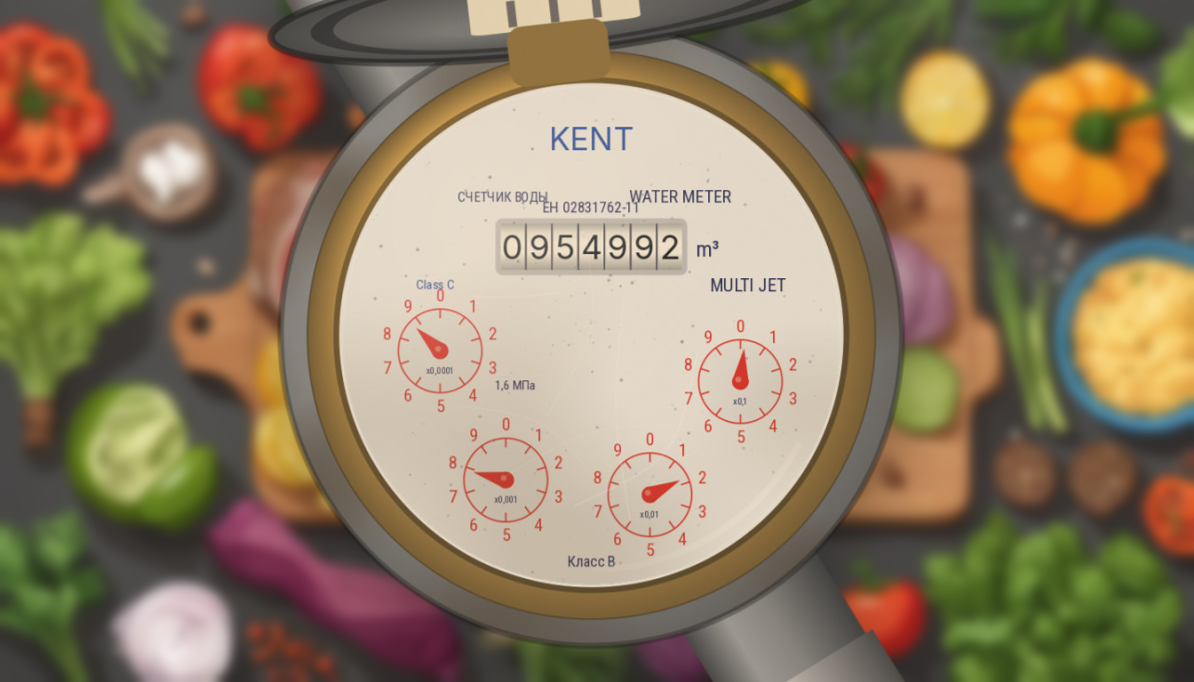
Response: m³ 954992.0178
